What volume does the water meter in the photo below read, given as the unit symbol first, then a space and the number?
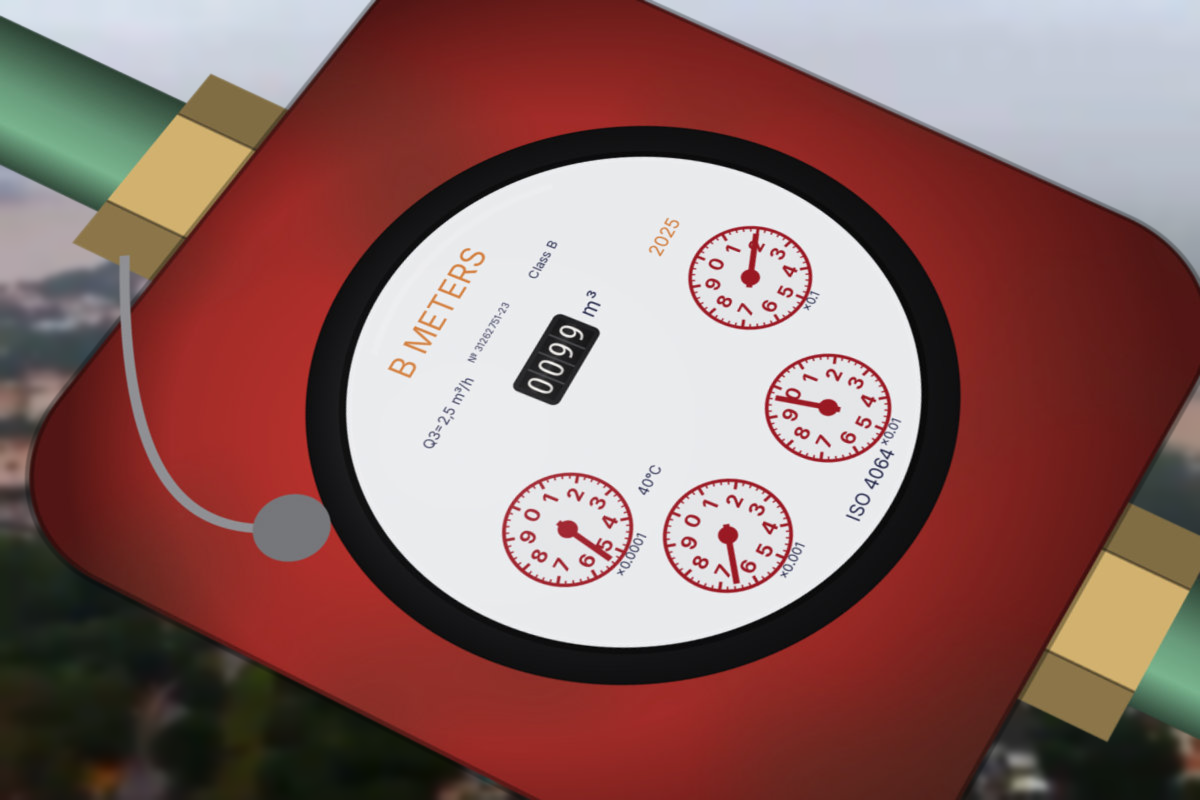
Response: m³ 99.1965
